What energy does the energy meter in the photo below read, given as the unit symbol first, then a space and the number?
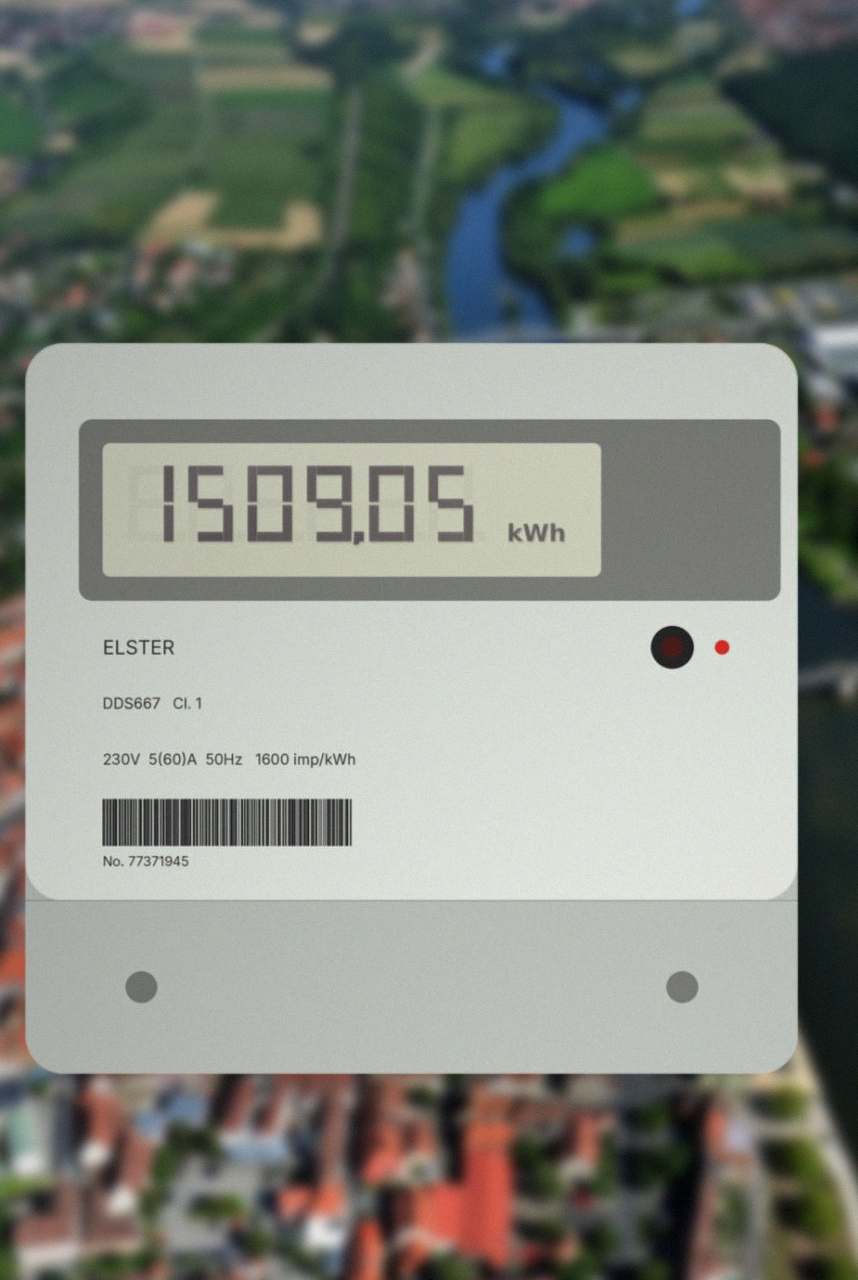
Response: kWh 1509.05
